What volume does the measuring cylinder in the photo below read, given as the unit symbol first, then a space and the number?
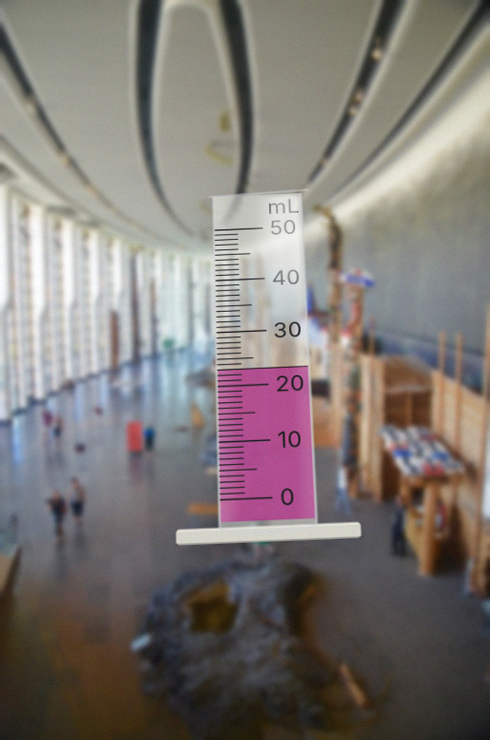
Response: mL 23
